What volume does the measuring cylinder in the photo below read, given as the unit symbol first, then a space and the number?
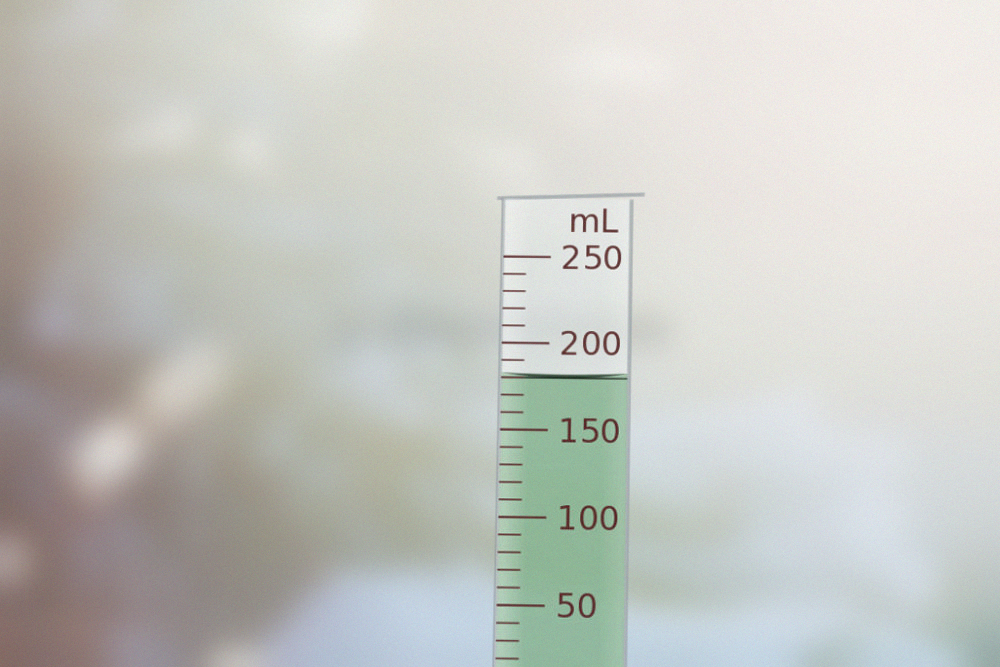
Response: mL 180
